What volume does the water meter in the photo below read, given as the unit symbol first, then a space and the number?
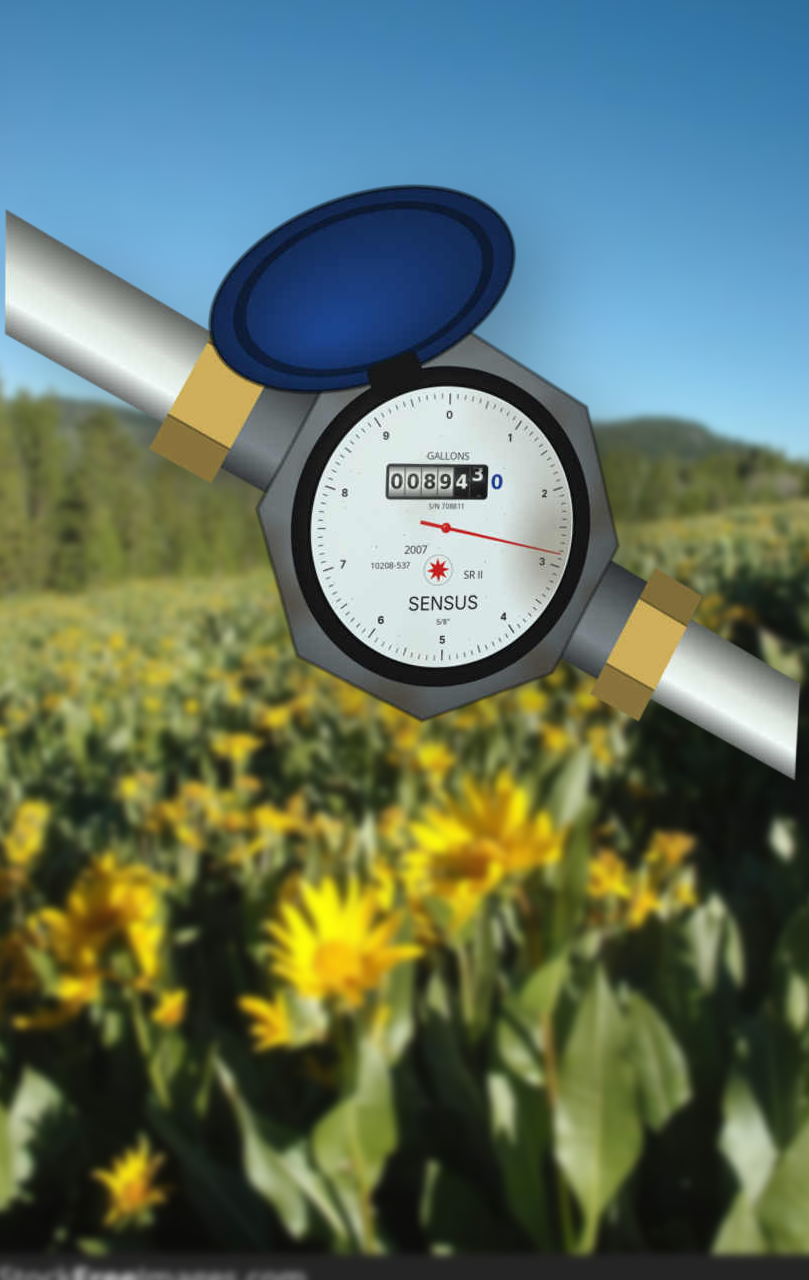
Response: gal 89432.8
